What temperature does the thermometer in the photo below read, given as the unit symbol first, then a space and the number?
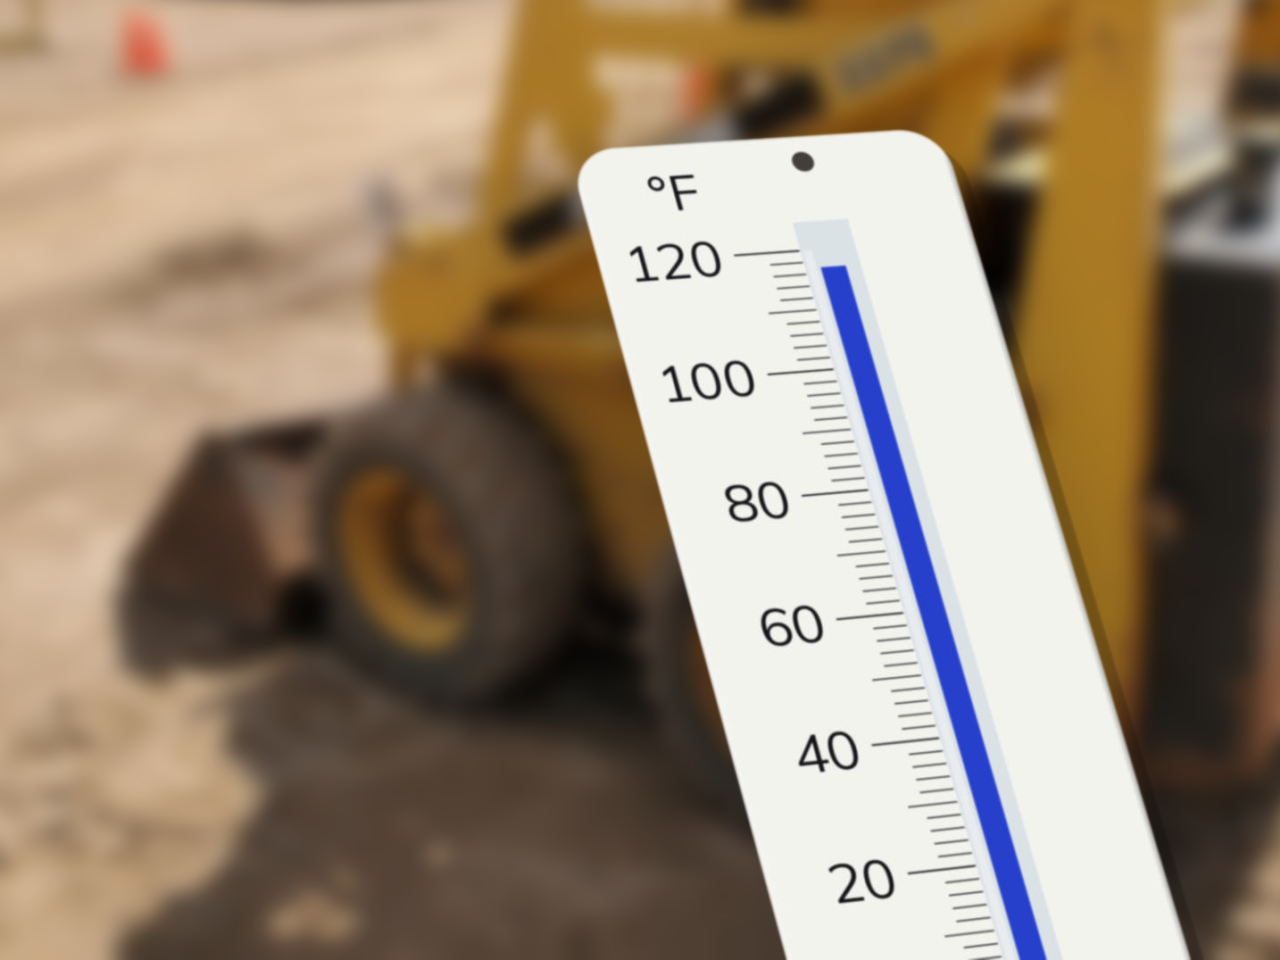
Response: °F 117
